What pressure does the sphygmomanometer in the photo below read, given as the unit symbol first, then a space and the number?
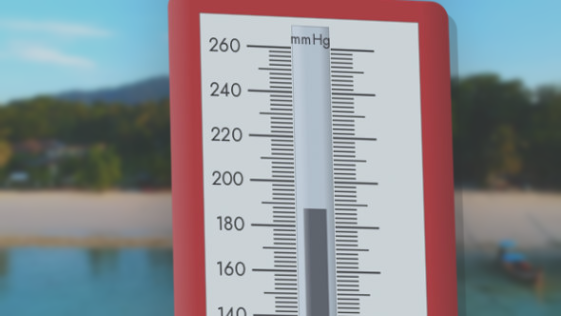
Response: mmHg 188
